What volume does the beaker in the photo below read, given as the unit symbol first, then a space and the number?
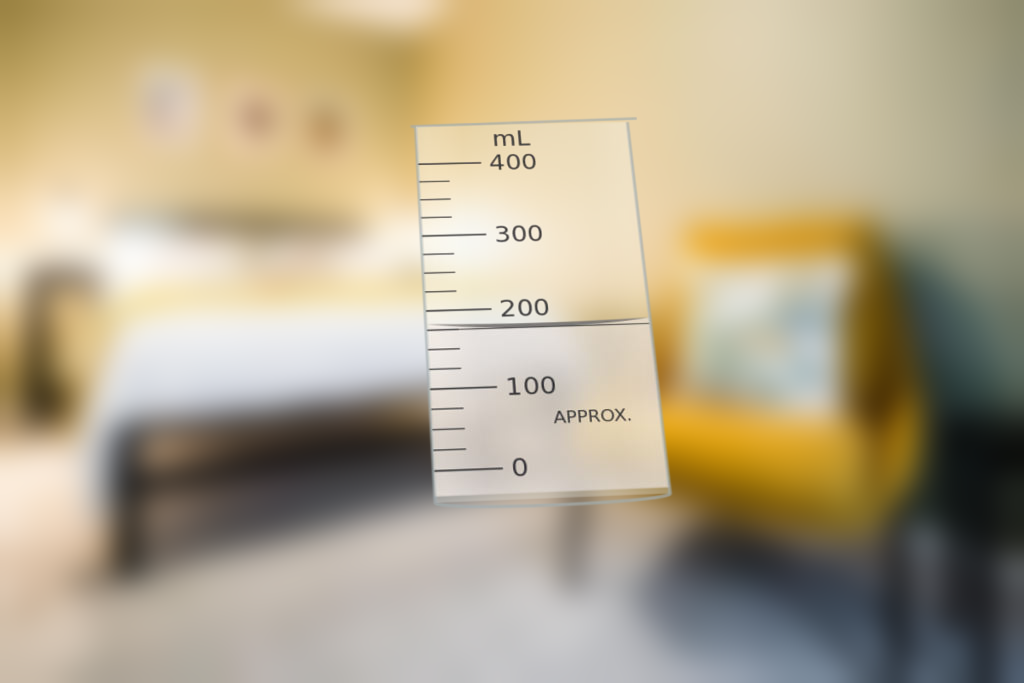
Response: mL 175
